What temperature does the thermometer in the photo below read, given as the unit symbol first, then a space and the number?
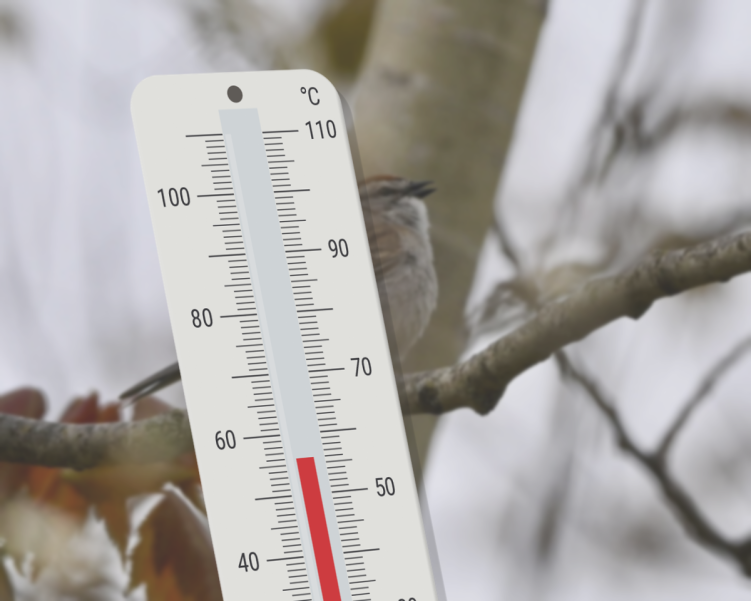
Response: °C 56
